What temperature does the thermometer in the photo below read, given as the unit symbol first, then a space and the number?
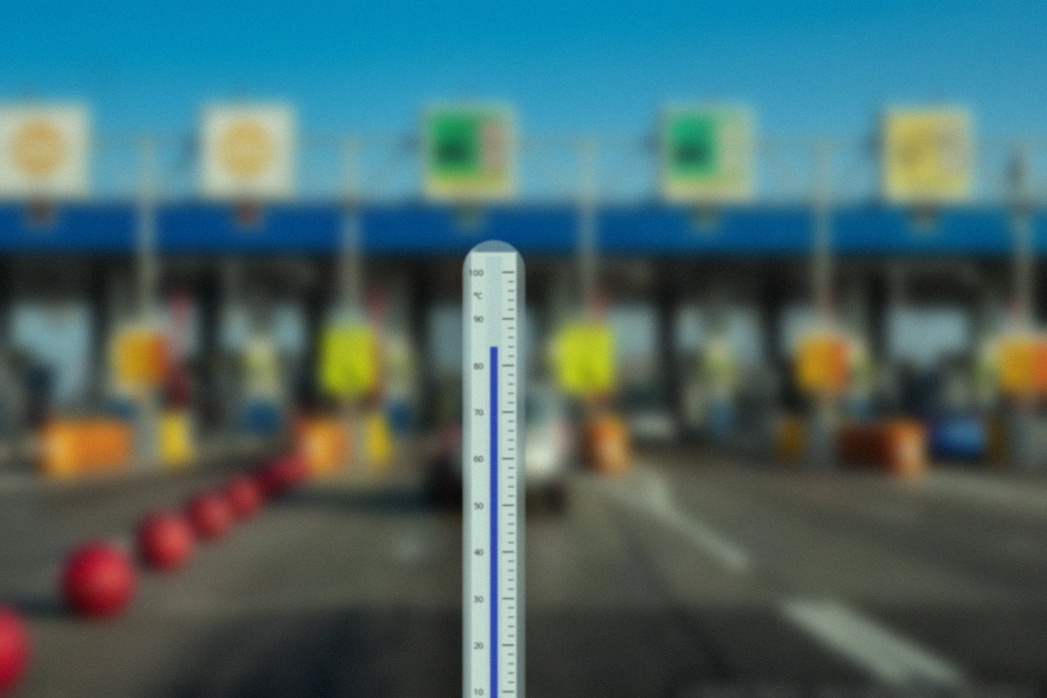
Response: °C 84
